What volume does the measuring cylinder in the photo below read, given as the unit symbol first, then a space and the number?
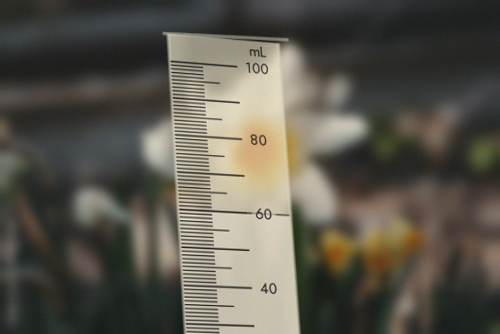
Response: mL 60
